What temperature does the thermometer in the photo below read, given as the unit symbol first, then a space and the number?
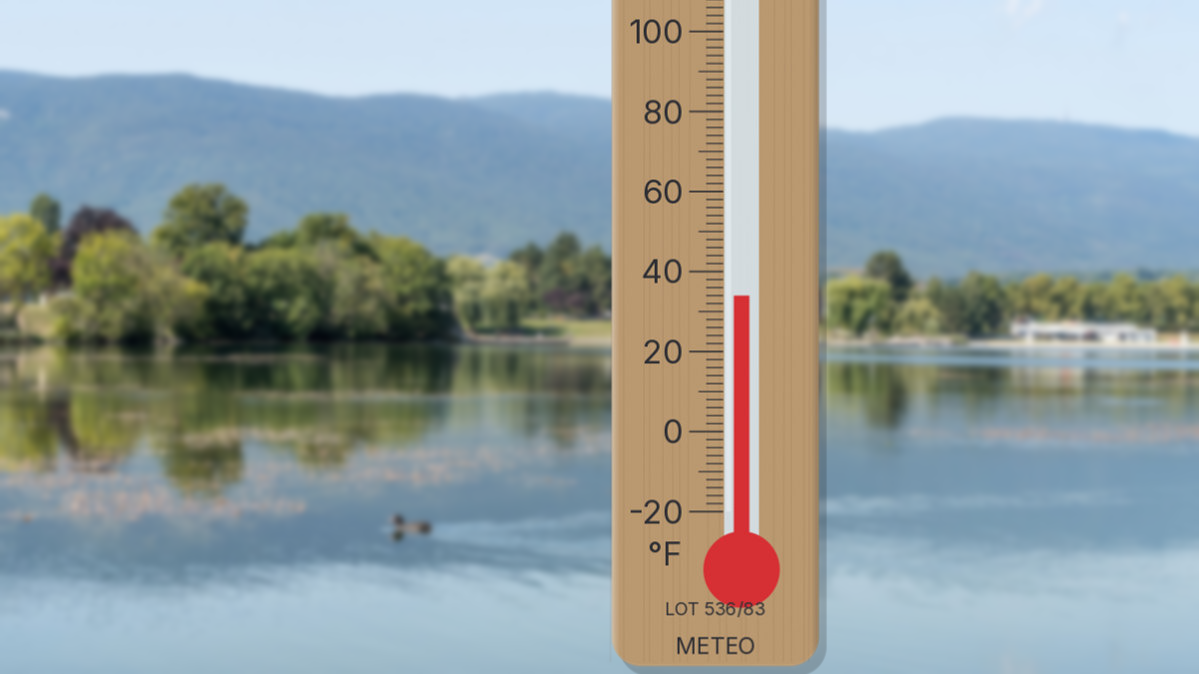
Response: °F 34
